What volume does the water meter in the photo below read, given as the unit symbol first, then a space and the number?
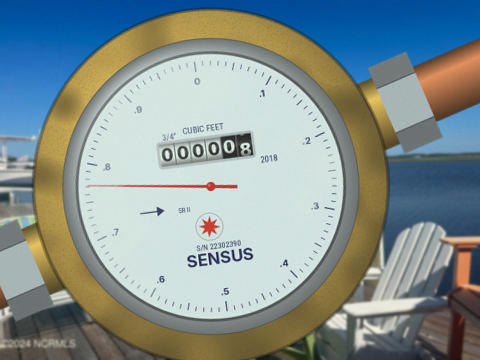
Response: ft³ 7.77
